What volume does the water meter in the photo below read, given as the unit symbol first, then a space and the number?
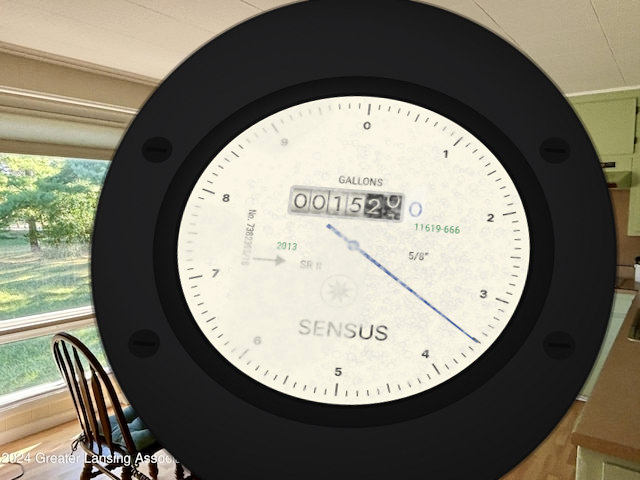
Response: gal 15203.5
